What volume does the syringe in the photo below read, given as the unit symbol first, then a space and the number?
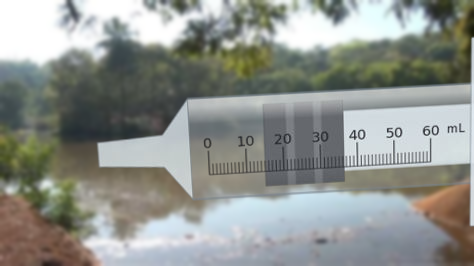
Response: mL 15
